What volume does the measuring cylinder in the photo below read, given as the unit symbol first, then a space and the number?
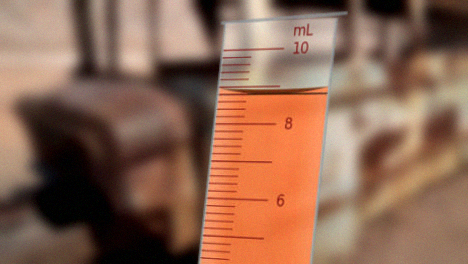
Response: mL 8.8
